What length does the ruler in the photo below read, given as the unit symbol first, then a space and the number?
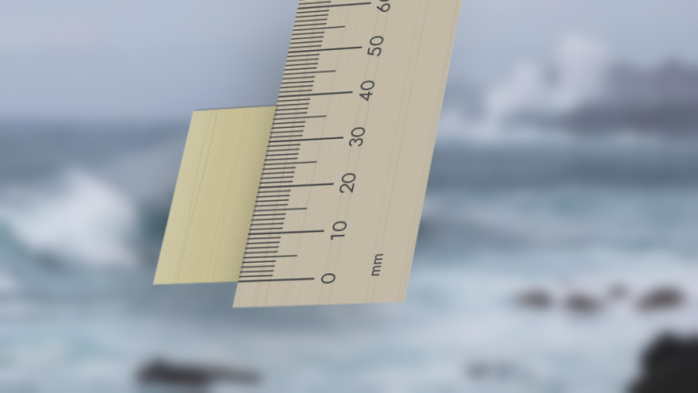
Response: mm 38
